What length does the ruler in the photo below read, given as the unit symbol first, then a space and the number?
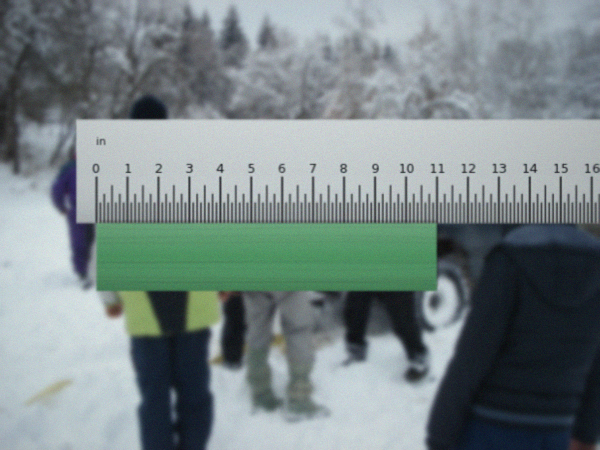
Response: in 11
